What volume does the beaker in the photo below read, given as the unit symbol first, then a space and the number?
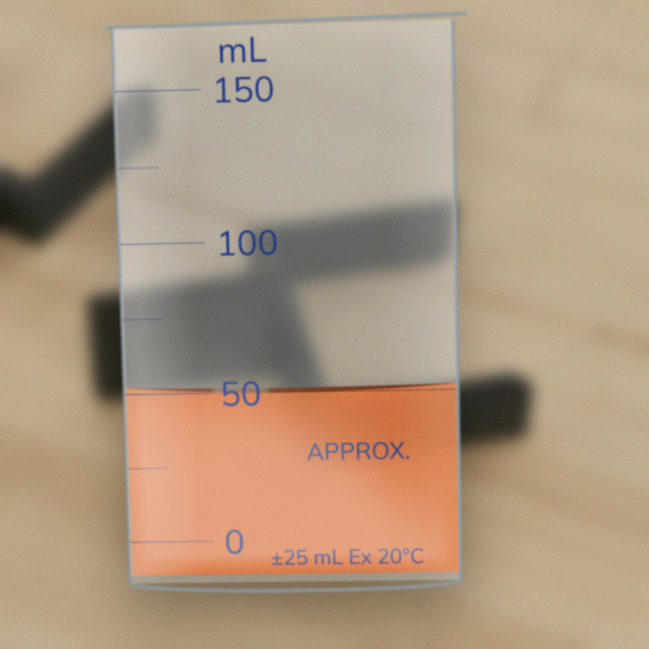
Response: mL 50
